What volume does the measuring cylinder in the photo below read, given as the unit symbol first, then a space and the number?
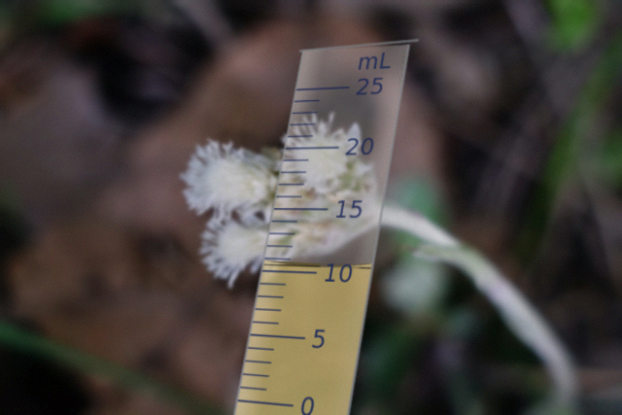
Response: mL 10.5
